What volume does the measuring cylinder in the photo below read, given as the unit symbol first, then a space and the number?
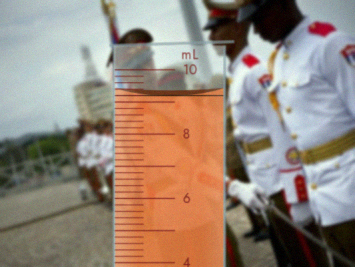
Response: mL 9.2
